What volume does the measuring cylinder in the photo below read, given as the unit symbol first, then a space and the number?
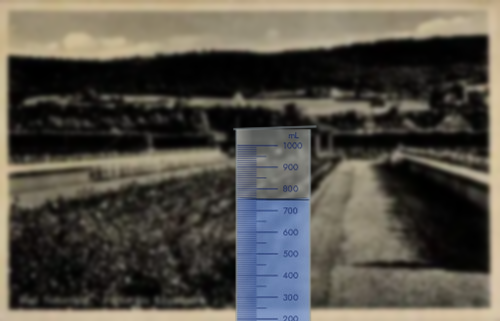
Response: mL 750
